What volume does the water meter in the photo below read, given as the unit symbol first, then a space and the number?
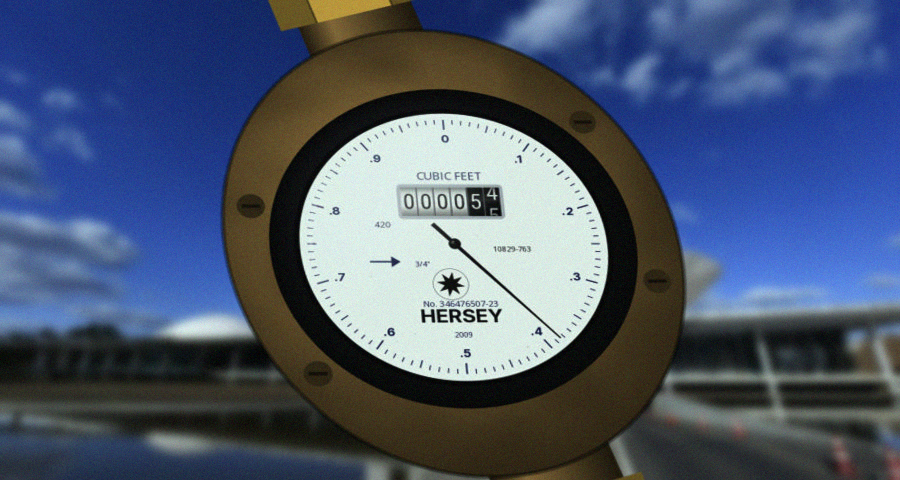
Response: ft³ 54.38
